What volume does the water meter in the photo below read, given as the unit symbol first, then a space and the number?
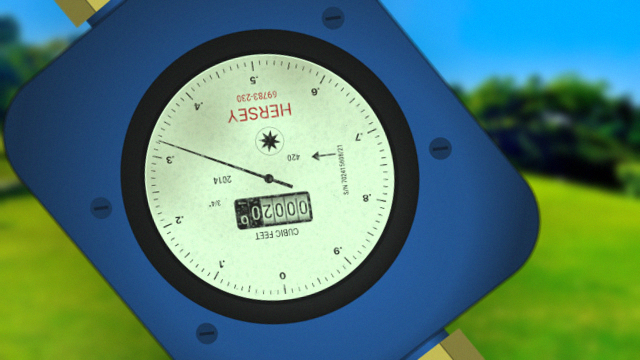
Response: ft³ 206.32
